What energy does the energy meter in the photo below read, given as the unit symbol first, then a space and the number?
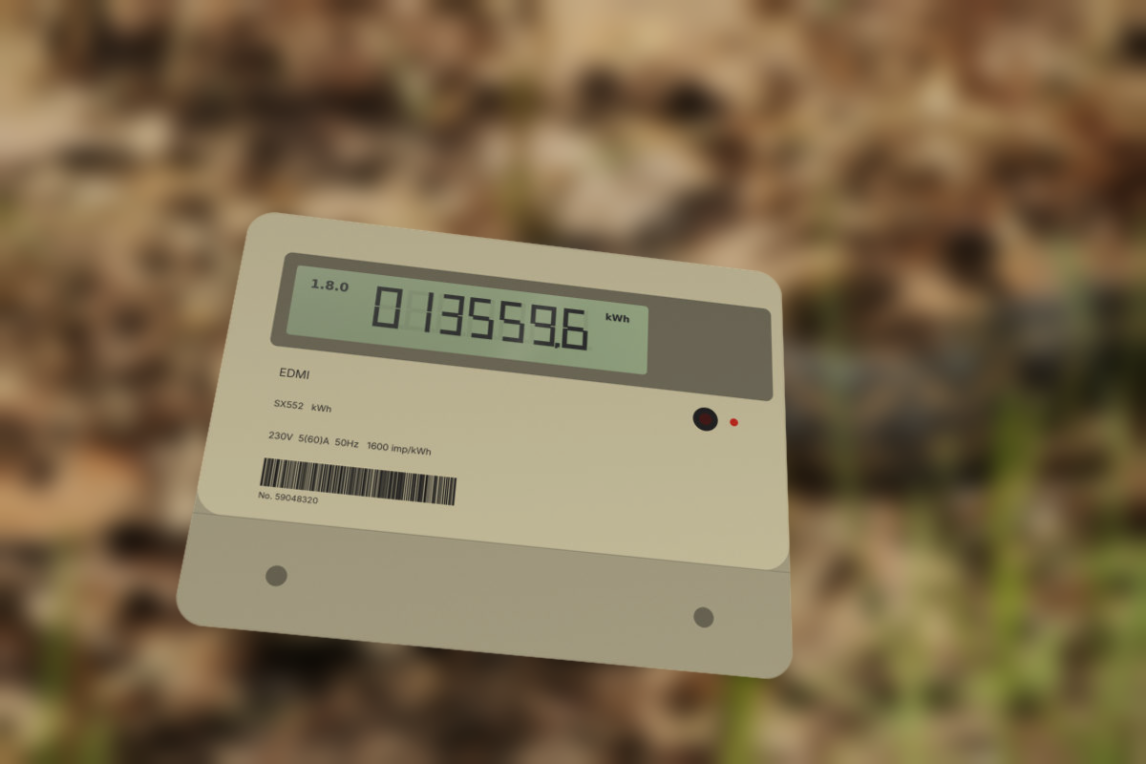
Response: kWh 13559.6
